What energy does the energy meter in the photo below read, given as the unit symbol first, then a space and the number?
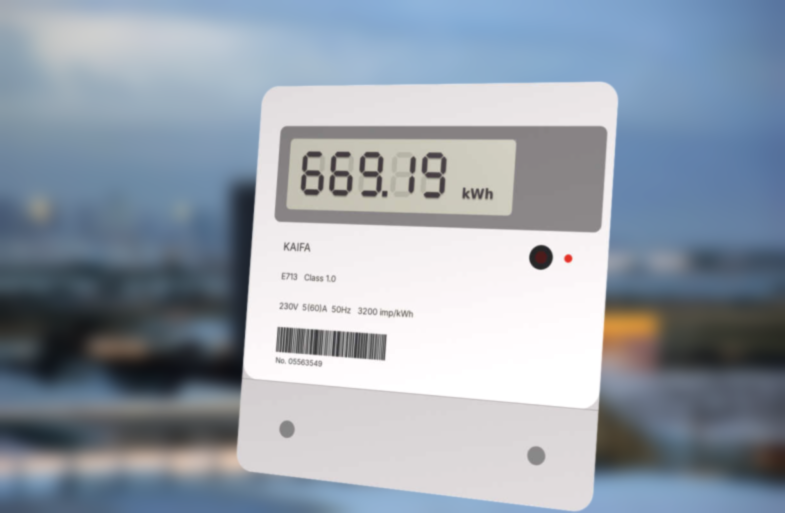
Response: kWh 669.19
